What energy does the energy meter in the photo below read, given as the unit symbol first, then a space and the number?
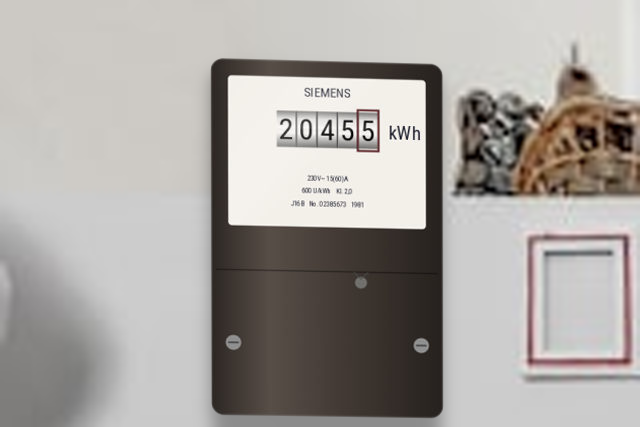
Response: kWh 2045.5
